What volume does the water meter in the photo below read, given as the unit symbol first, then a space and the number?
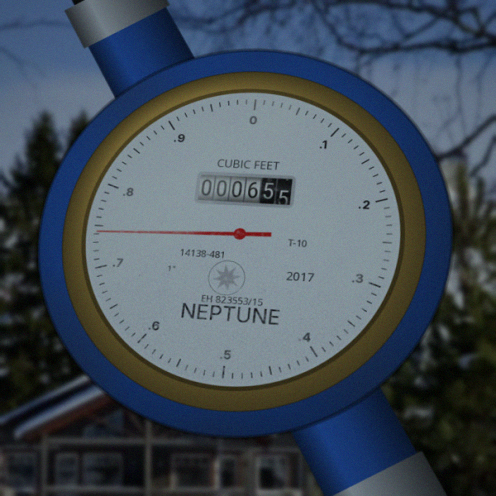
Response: ft³ 654.74
